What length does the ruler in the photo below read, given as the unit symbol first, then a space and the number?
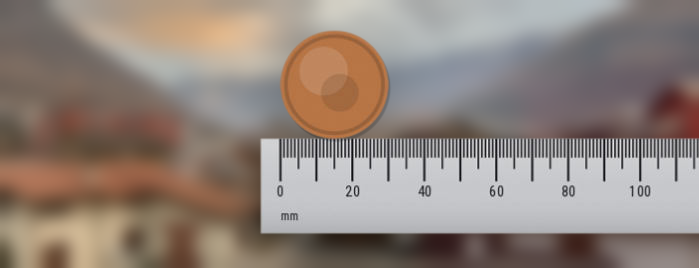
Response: mm 30
